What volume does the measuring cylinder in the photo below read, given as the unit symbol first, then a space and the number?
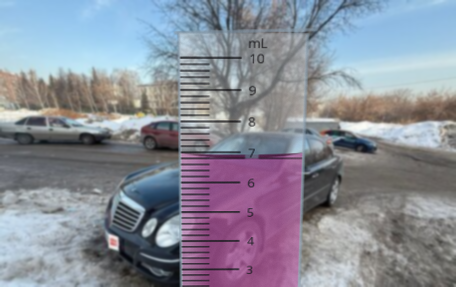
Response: mL 6.8
